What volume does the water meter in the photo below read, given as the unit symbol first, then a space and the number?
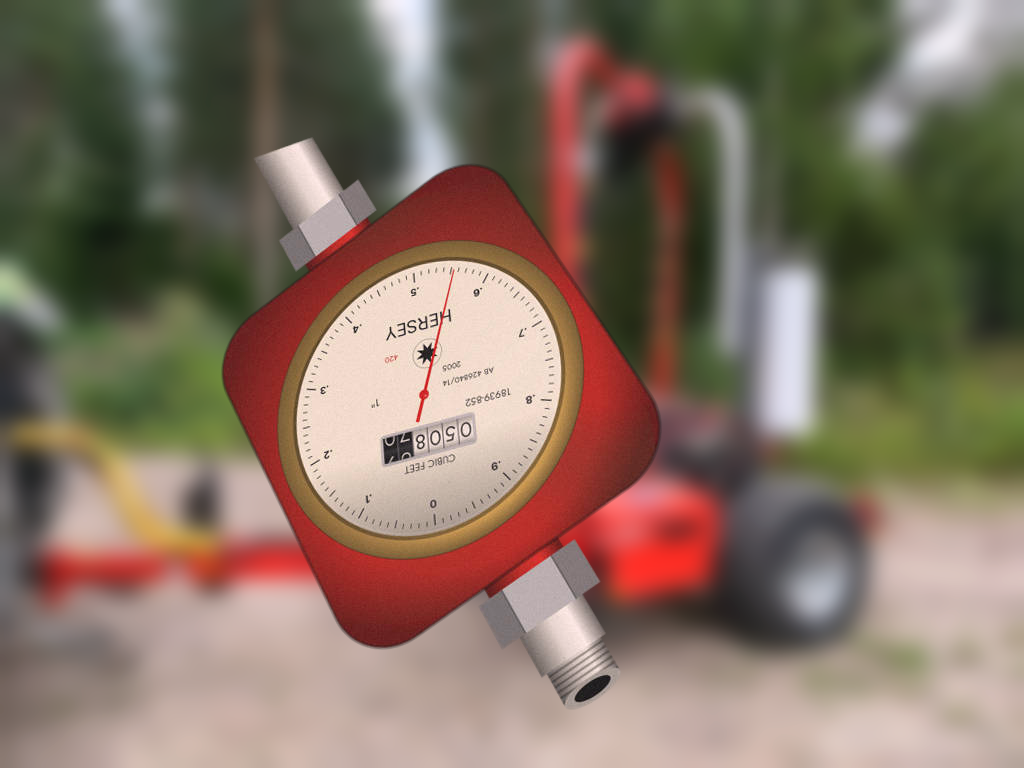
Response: ft³ 50869.55
